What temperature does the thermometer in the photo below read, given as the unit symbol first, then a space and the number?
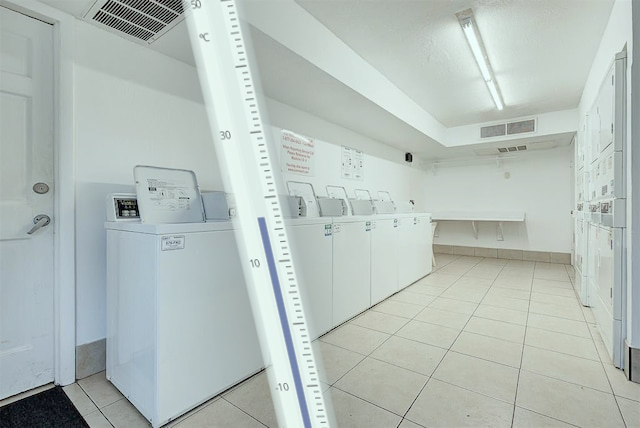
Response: °C 17
